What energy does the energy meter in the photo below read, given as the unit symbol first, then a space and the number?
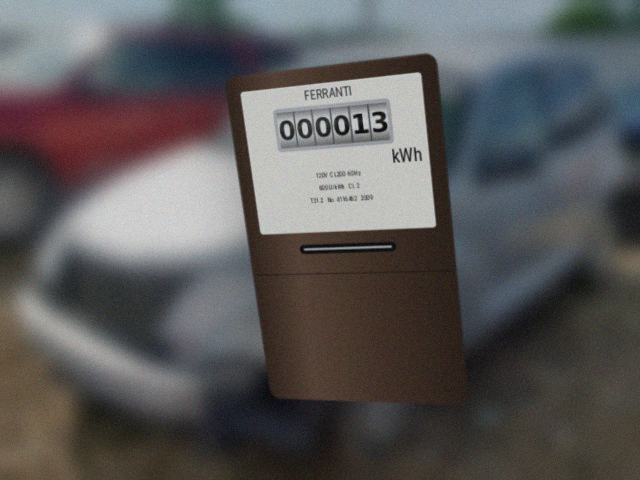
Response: kWh 13
